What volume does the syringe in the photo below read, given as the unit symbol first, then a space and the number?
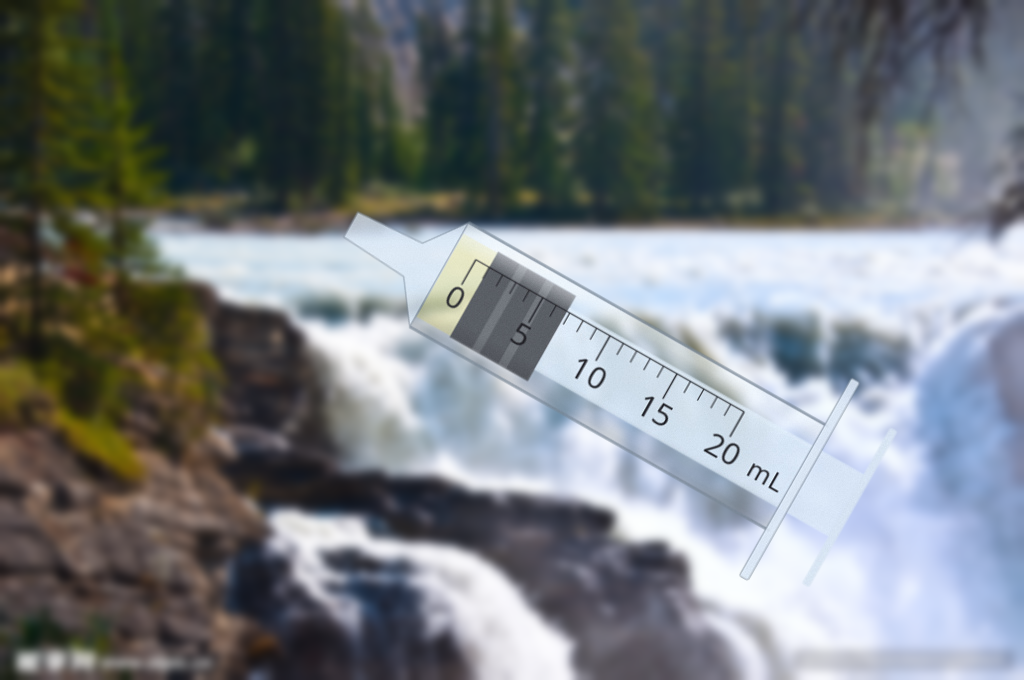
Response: mL 1
